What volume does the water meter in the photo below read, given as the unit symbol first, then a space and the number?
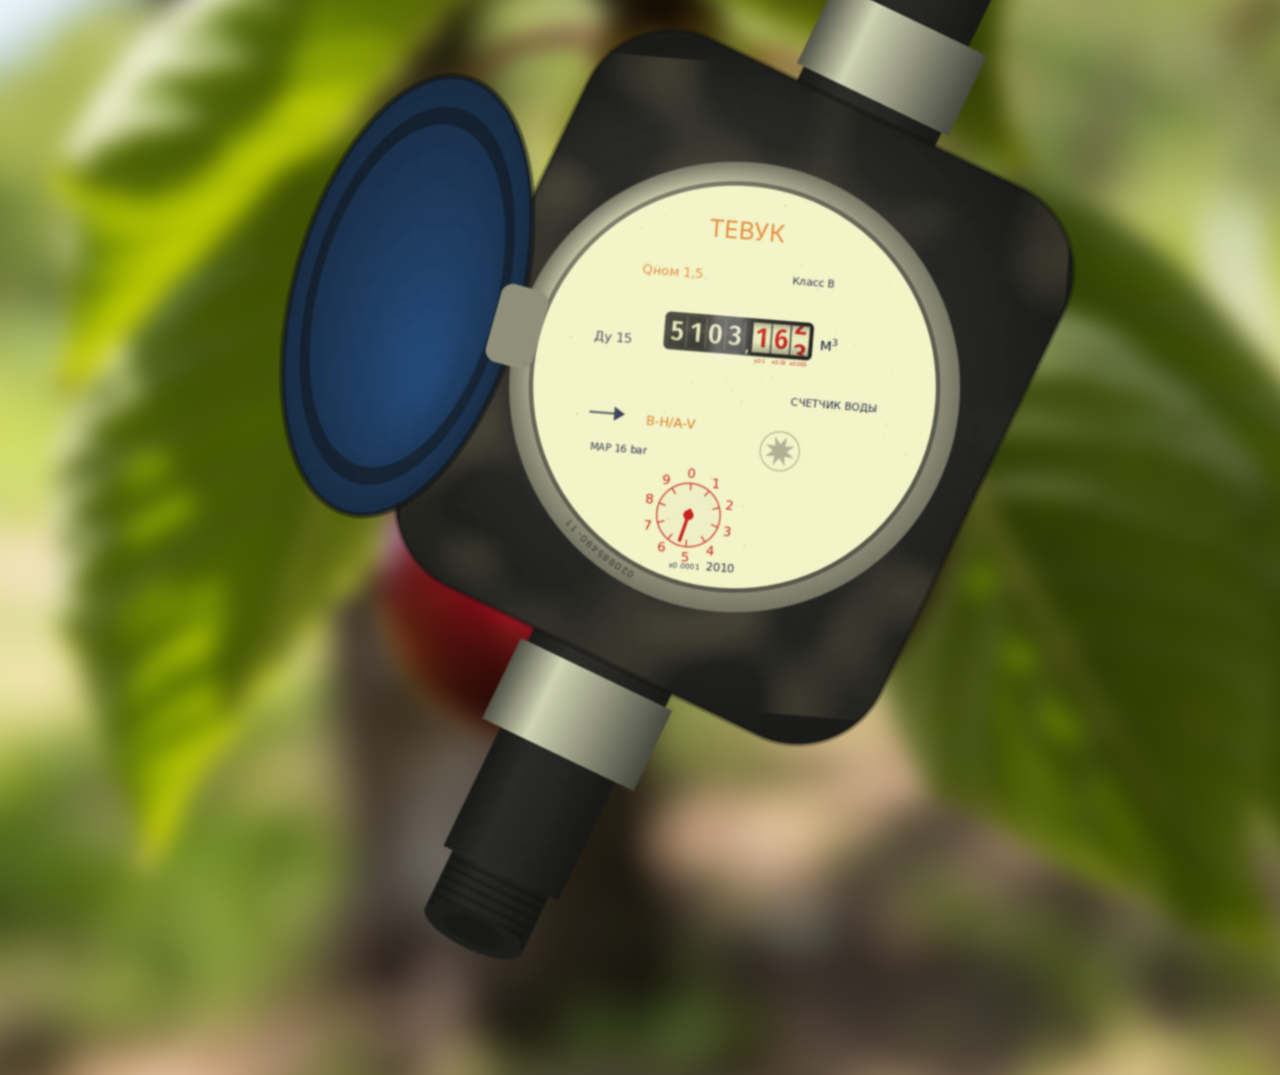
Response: m³ 5103.1625
